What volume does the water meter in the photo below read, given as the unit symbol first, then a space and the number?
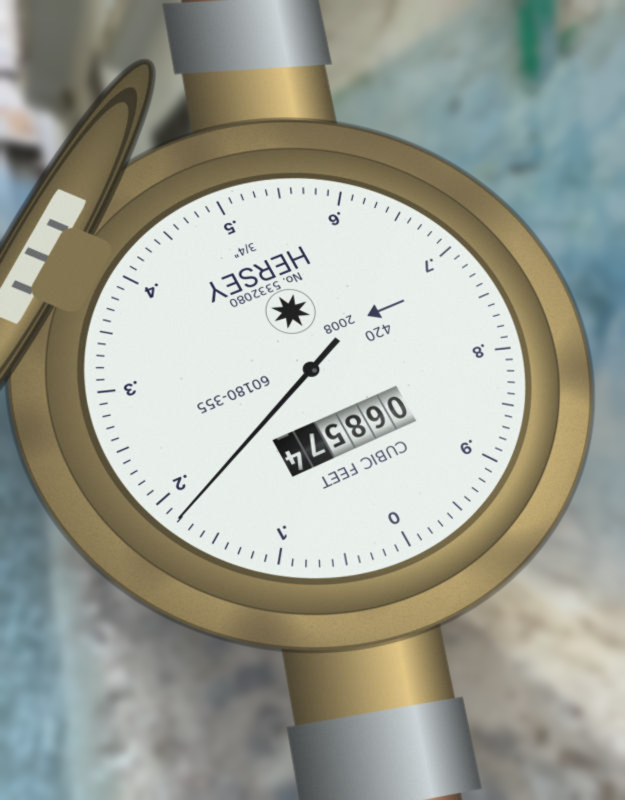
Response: ft³ 68574.18
